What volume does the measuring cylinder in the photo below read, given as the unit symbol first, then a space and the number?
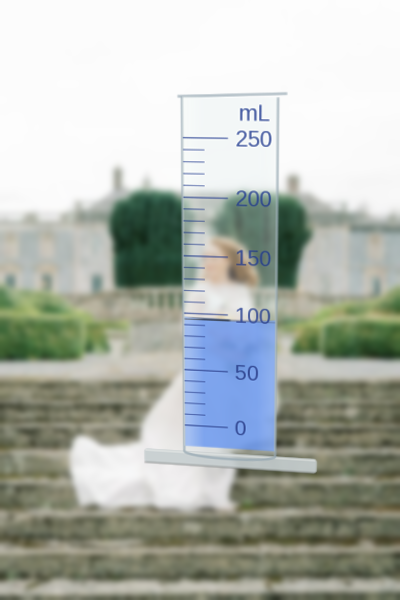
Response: mL 95
